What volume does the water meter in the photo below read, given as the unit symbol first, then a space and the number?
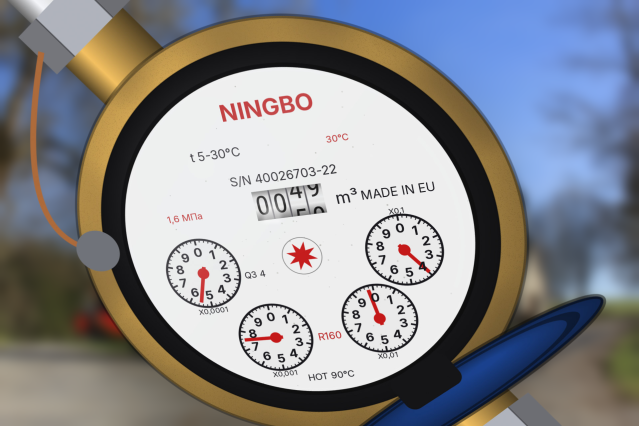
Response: m³ 49.3975
